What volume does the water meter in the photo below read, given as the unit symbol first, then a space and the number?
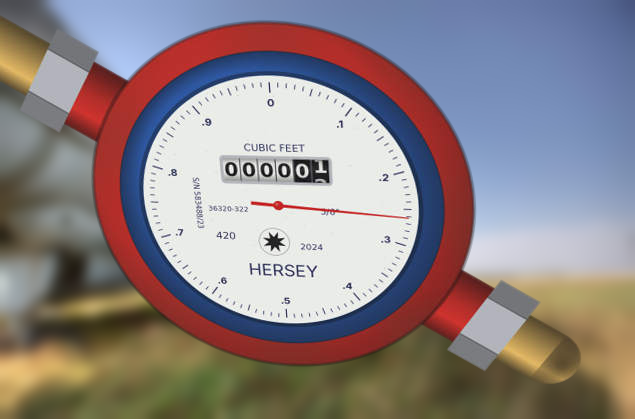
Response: ft³ 1.26
